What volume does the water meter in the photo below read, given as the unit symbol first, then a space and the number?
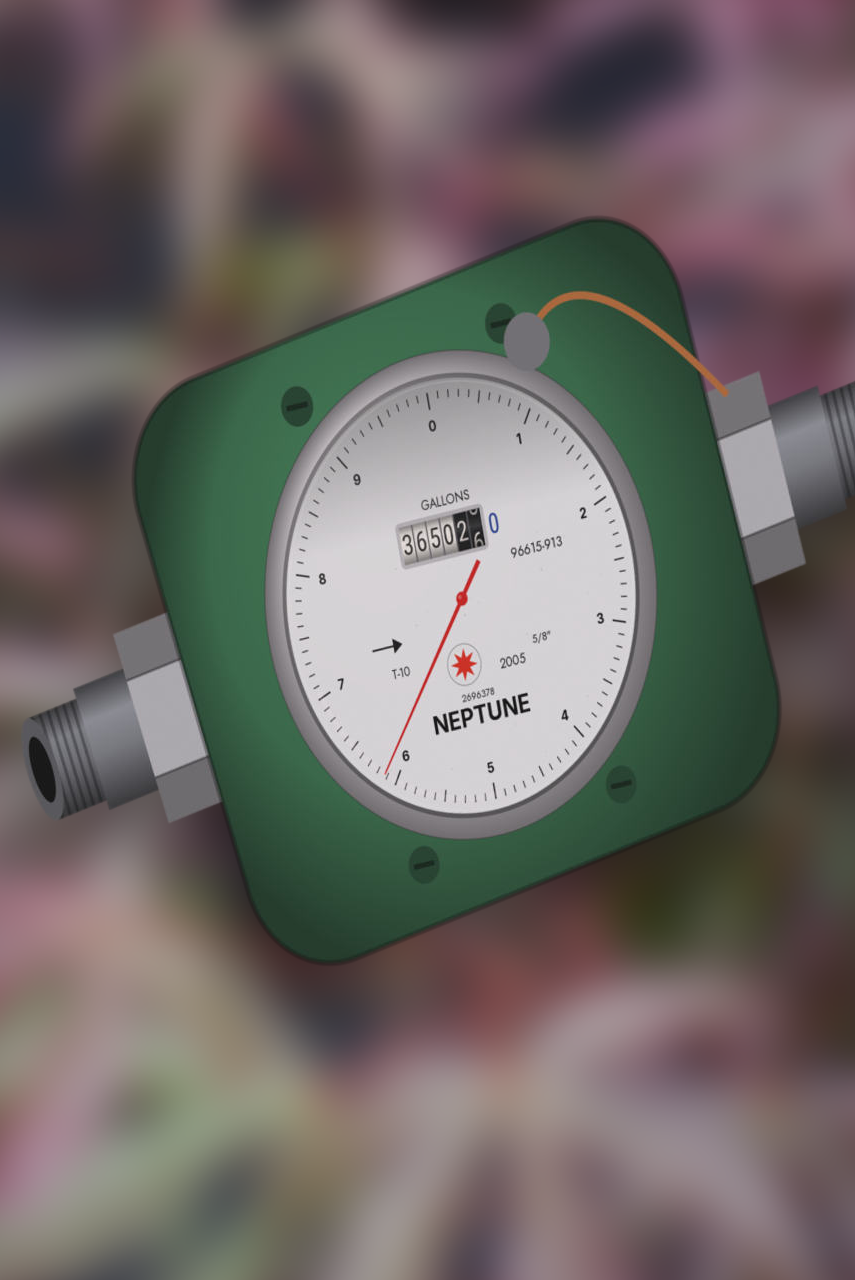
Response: gal 3650256.1
